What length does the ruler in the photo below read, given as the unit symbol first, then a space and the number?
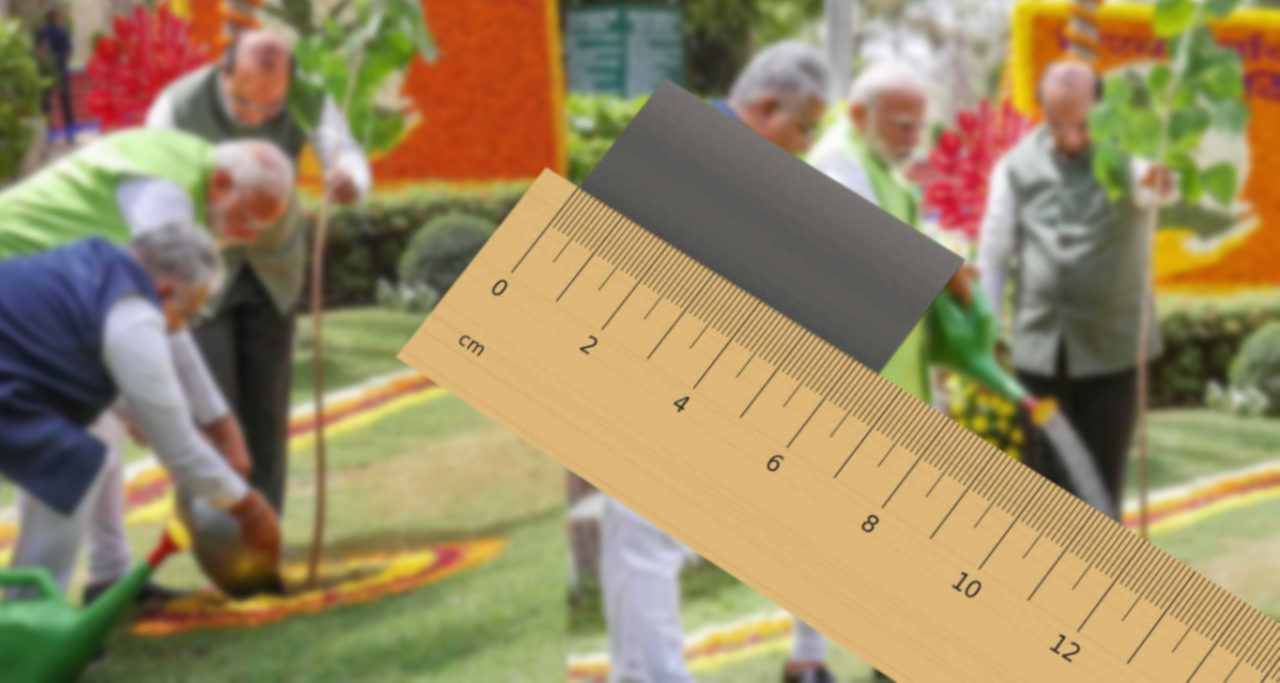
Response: cm 6.5
